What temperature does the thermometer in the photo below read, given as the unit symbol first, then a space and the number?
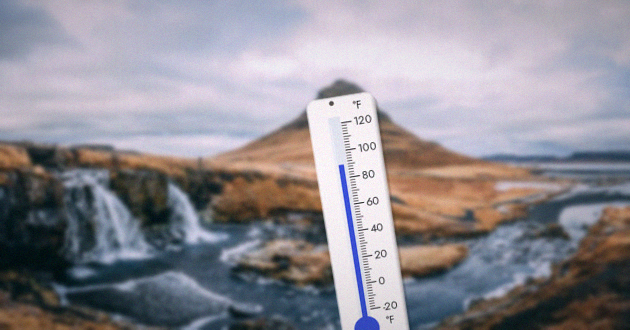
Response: °F 90
